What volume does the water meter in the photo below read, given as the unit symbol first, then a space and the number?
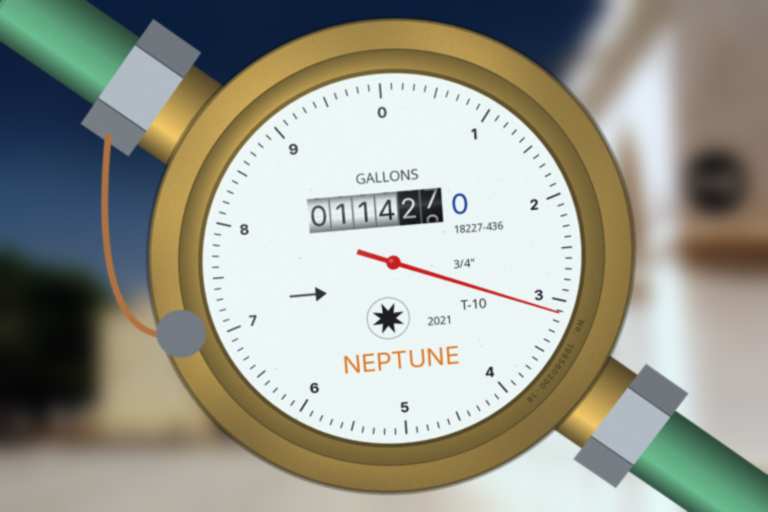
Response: gal 114273.1
